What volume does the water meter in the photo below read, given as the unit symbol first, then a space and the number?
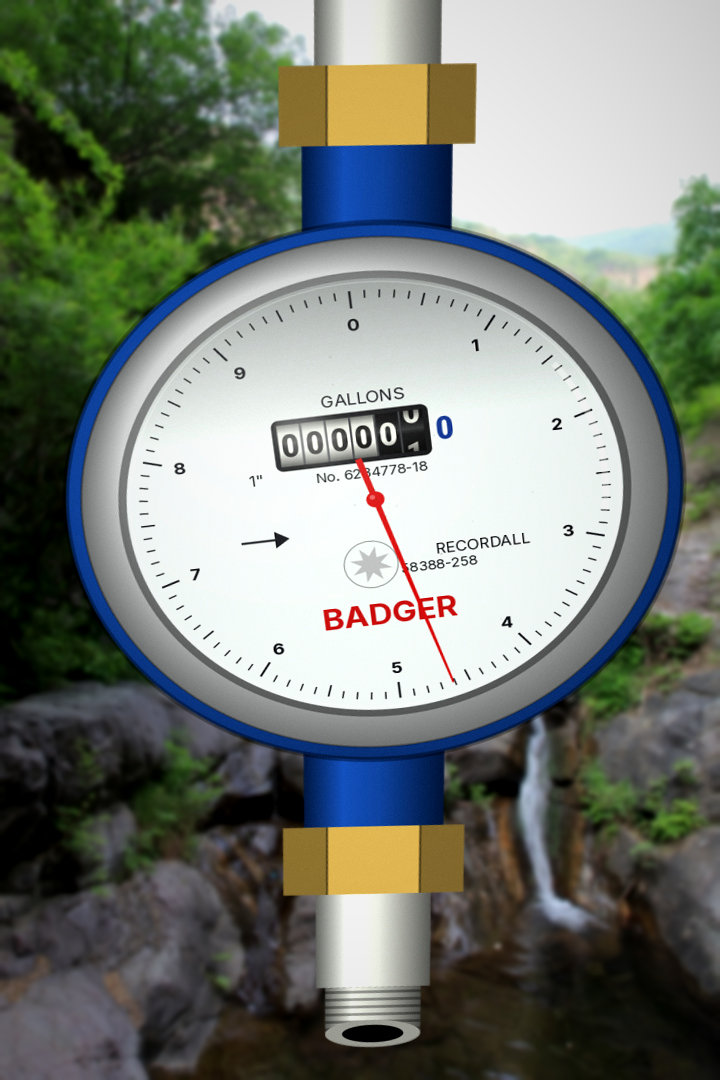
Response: gal 4.6
